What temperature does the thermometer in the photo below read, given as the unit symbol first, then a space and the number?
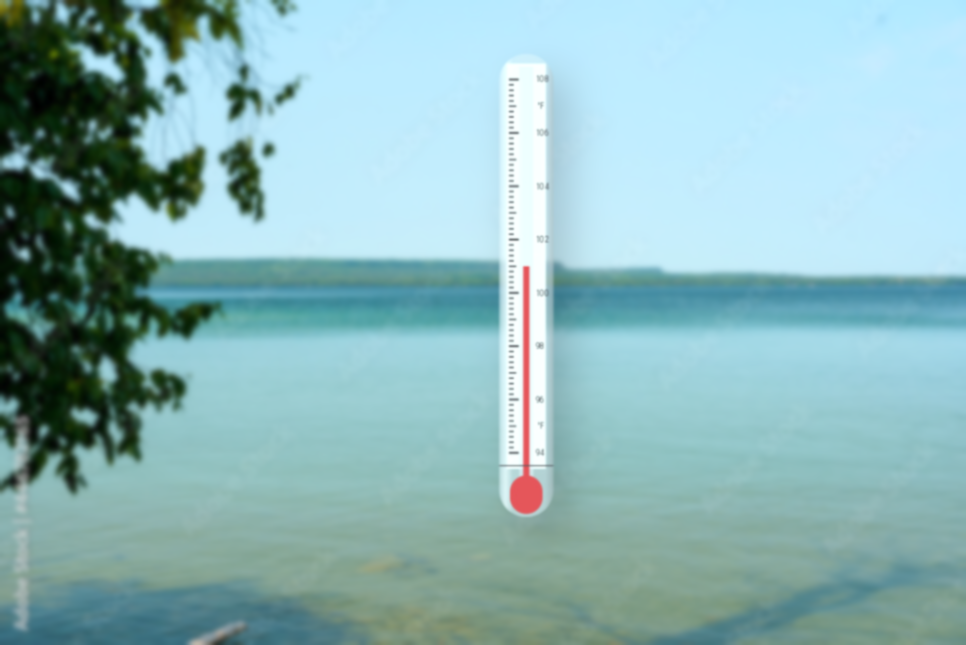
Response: °F 101
